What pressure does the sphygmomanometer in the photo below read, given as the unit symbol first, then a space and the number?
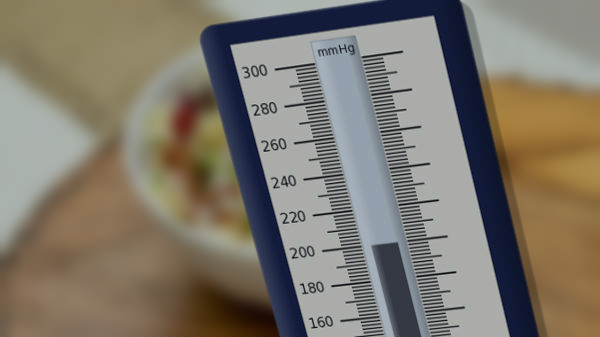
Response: mmHg 200
